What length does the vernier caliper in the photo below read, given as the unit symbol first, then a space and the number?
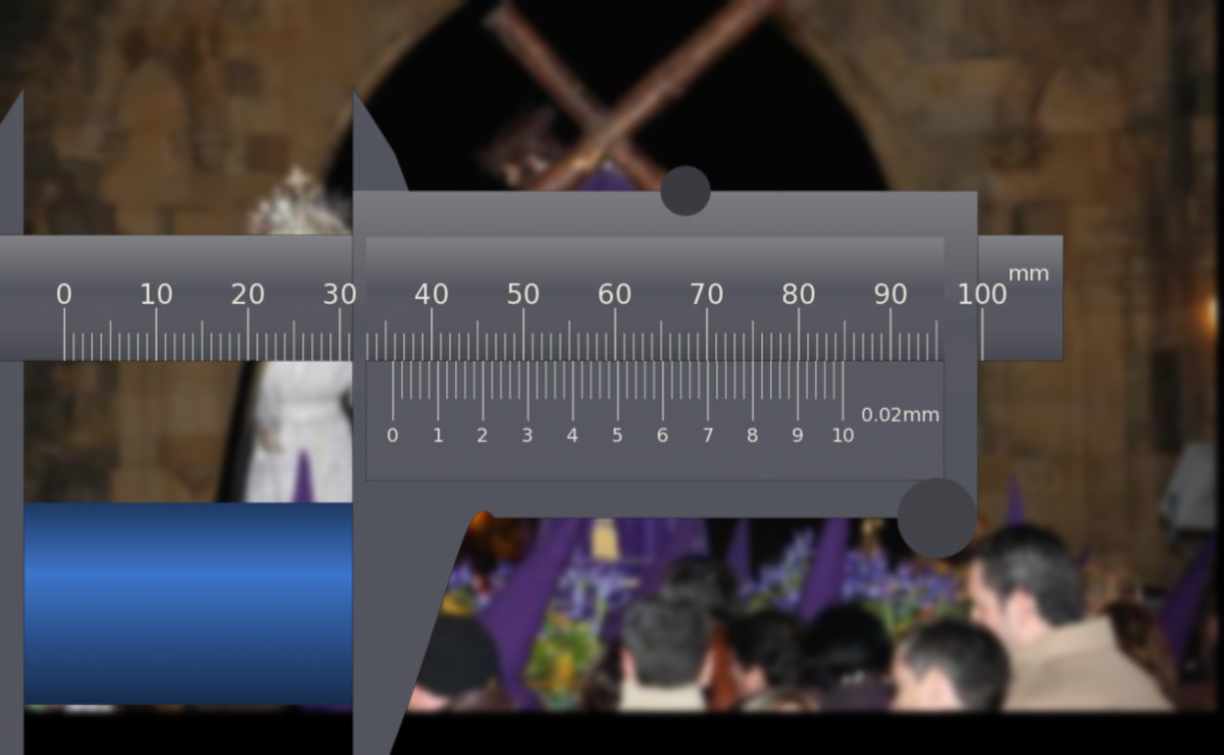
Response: mm 35.8
